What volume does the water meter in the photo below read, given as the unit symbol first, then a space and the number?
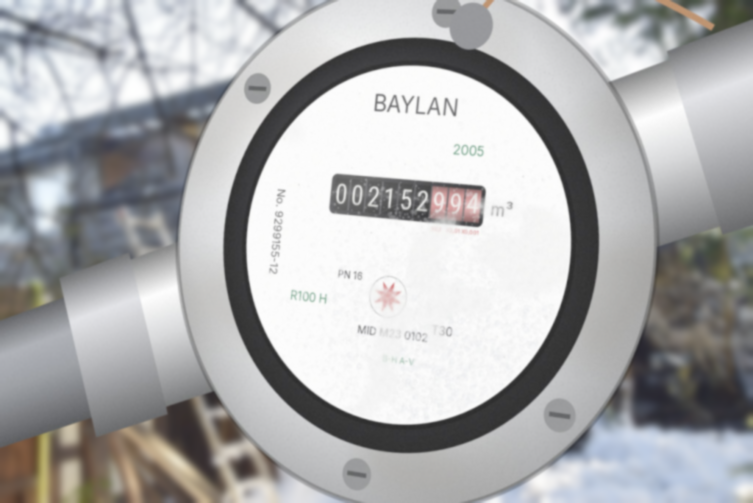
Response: m³ 2152.994
